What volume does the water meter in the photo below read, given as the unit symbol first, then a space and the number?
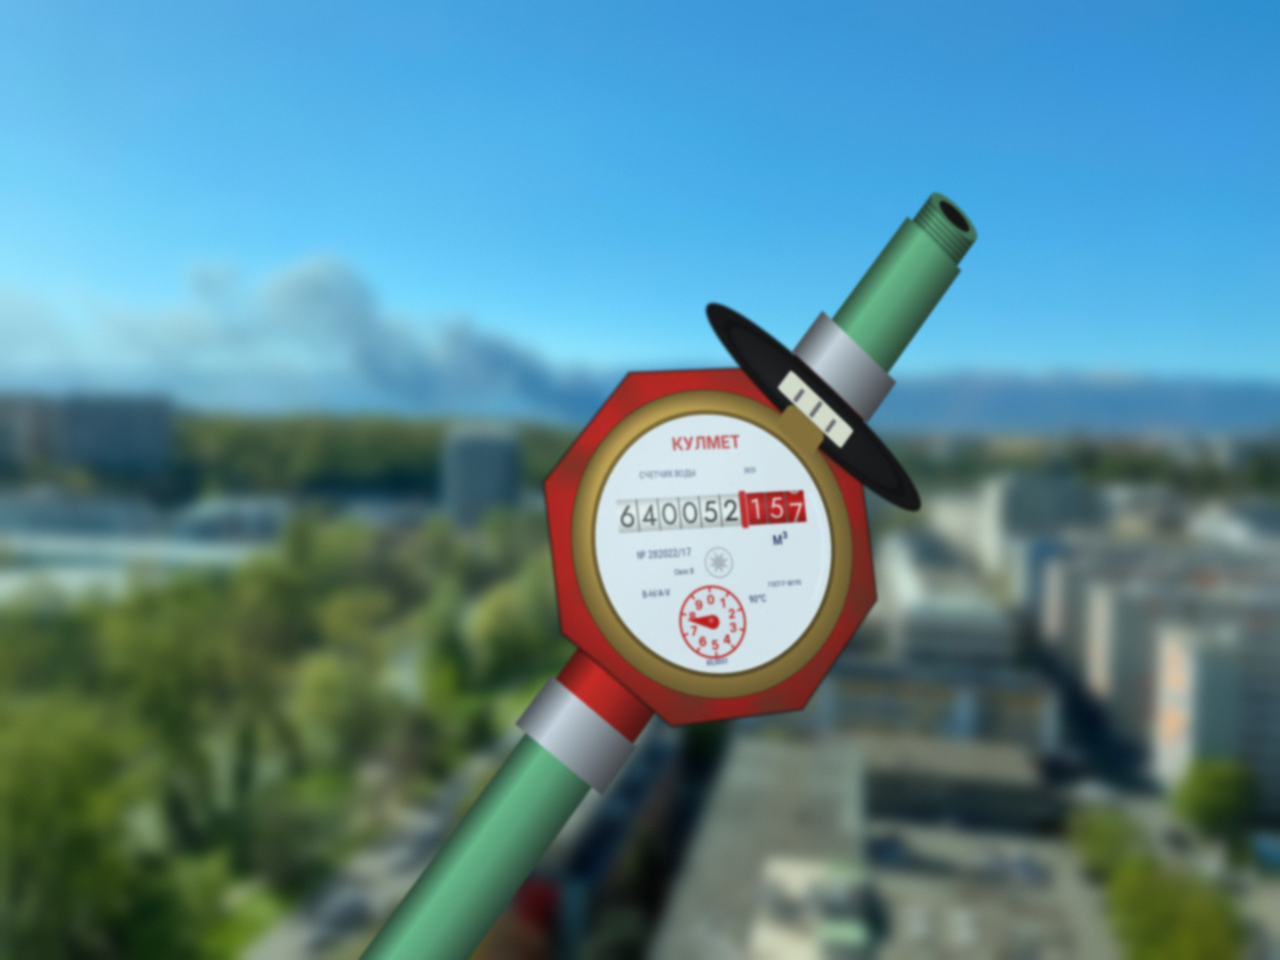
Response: m³ 640052.1567
